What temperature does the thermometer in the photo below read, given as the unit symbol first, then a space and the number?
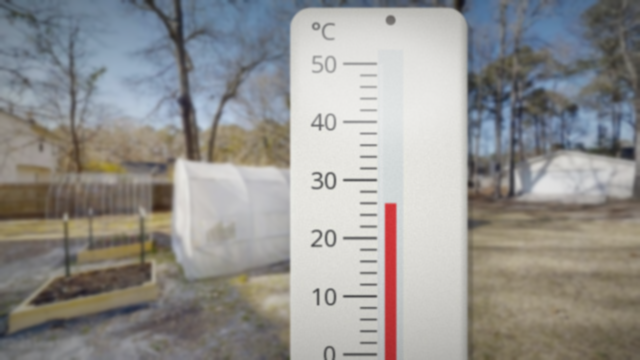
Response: °C 26
